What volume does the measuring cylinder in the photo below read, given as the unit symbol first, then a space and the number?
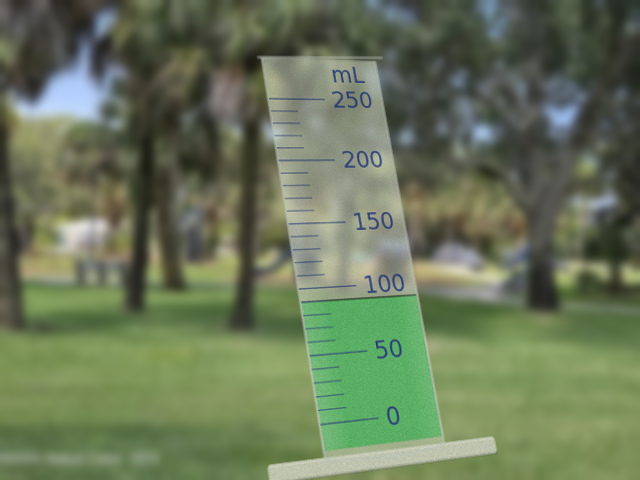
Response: mL 90
